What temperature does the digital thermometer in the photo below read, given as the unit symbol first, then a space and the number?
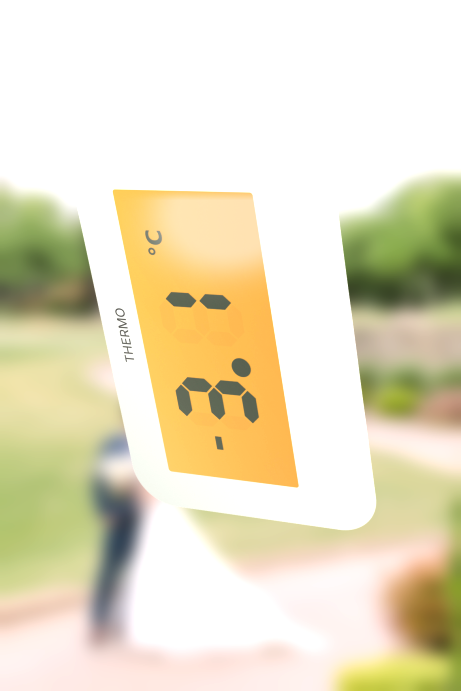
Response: °C -3.1
